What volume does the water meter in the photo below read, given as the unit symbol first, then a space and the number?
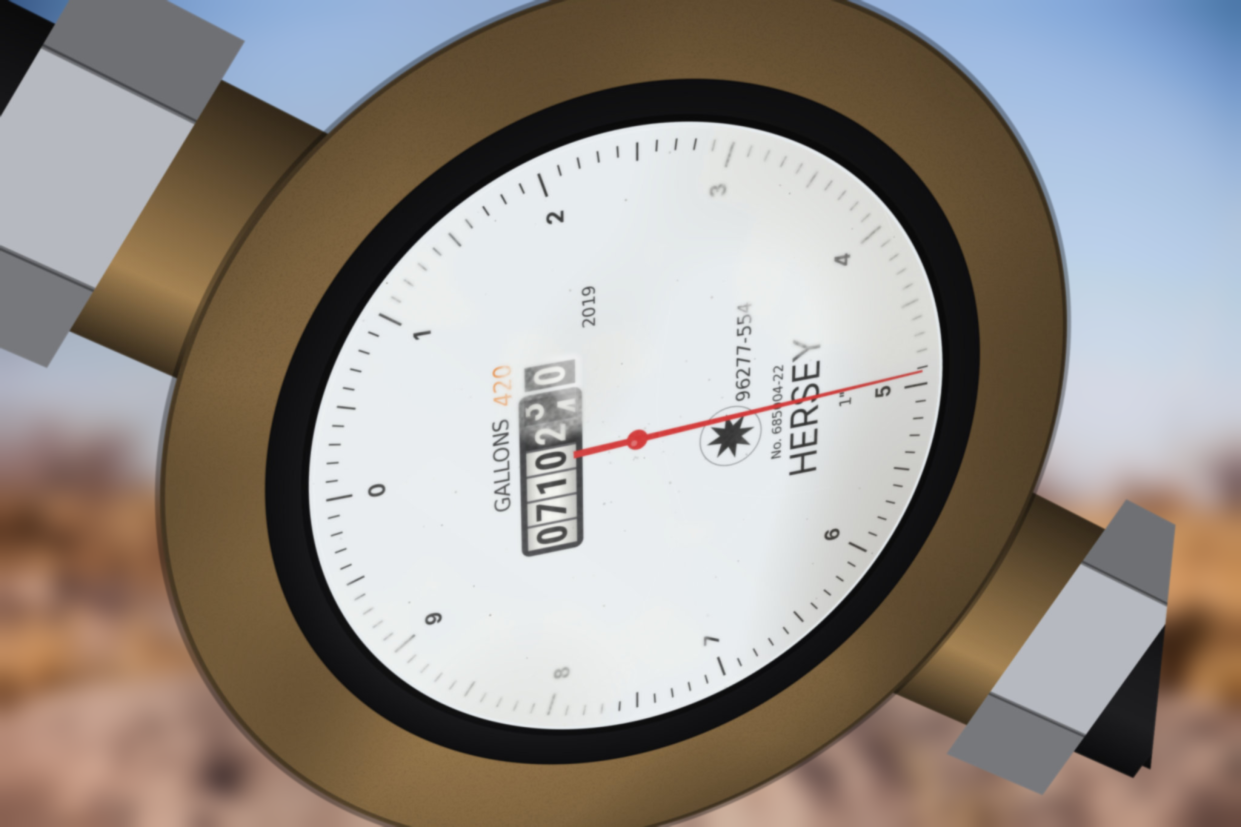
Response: gal 710234.9
